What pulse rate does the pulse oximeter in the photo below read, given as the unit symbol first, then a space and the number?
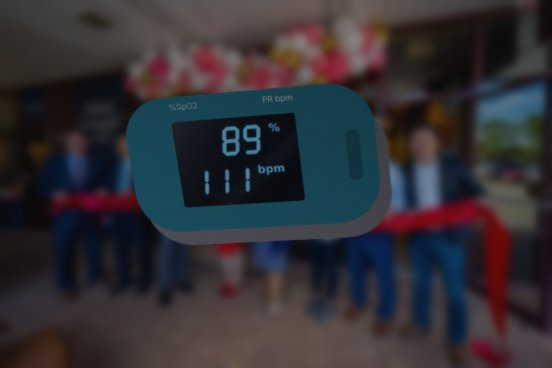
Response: bpm 111
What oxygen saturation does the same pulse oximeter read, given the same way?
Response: % 89
